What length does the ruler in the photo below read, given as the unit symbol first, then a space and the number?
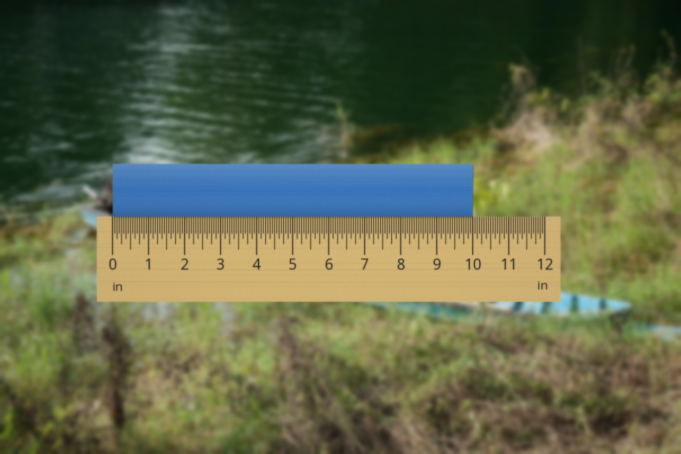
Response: in 10
